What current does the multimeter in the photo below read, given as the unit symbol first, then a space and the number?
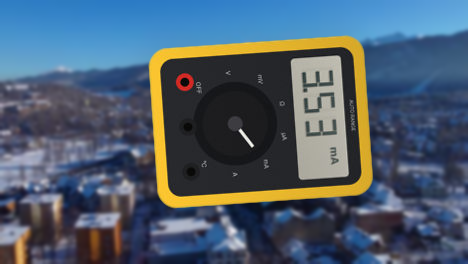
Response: mA 3.53
